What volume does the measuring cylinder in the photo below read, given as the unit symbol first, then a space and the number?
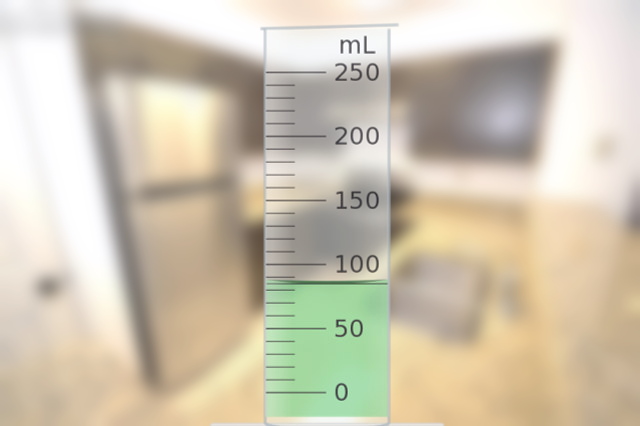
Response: mL 85
